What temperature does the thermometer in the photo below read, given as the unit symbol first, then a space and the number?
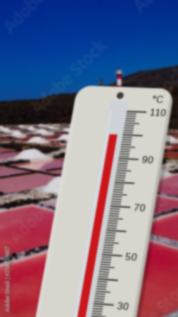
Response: °C 100
